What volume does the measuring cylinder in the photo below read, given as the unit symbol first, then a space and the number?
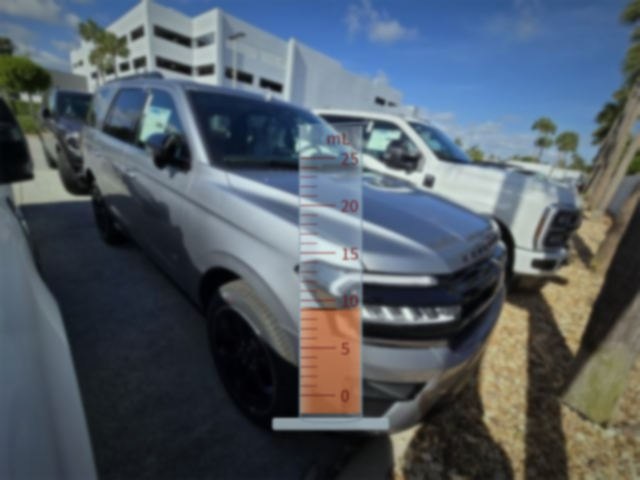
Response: mL 9
